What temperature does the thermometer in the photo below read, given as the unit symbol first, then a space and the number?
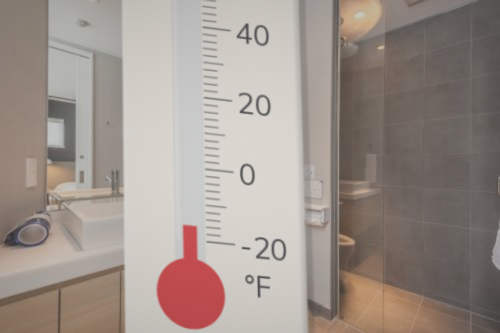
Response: °F -16
